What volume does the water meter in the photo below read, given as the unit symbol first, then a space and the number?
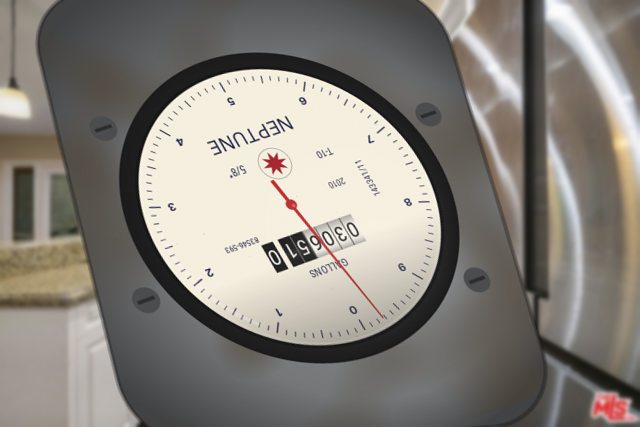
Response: gal 306509.7
